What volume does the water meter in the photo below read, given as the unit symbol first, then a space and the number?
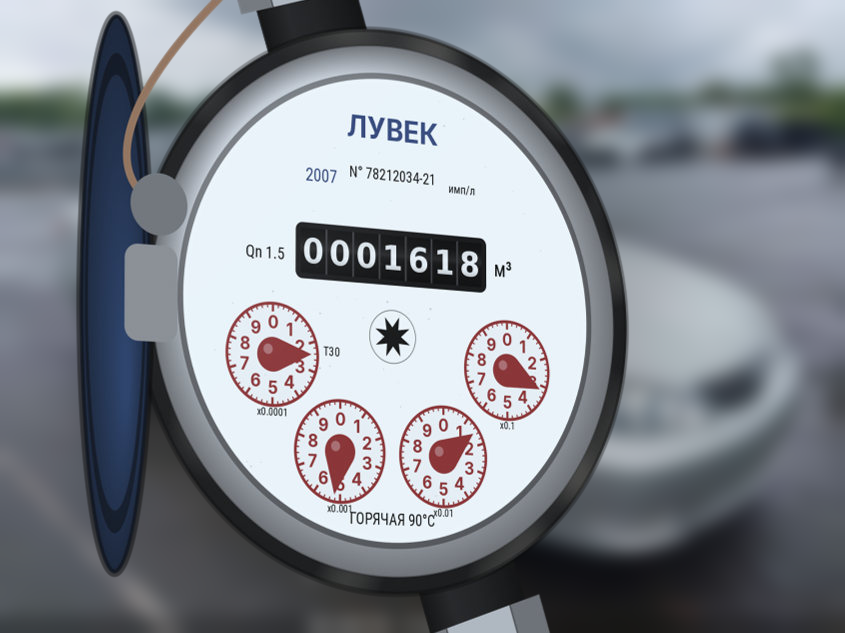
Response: m³ 1618.3152
